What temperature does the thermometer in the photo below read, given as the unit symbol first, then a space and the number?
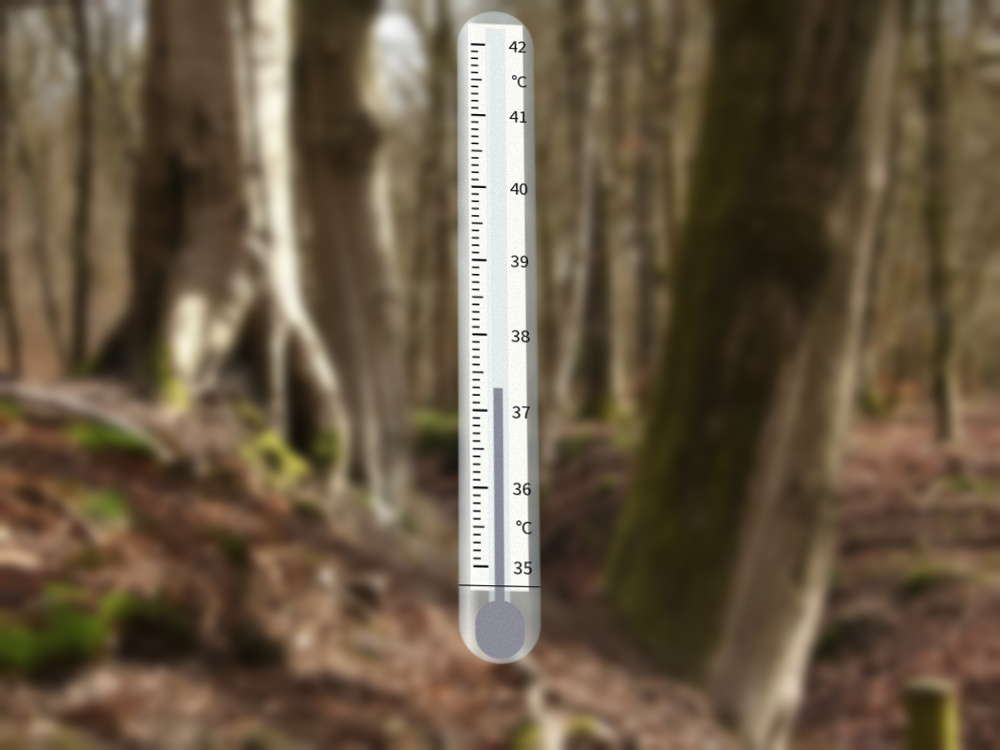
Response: °C 37.3
